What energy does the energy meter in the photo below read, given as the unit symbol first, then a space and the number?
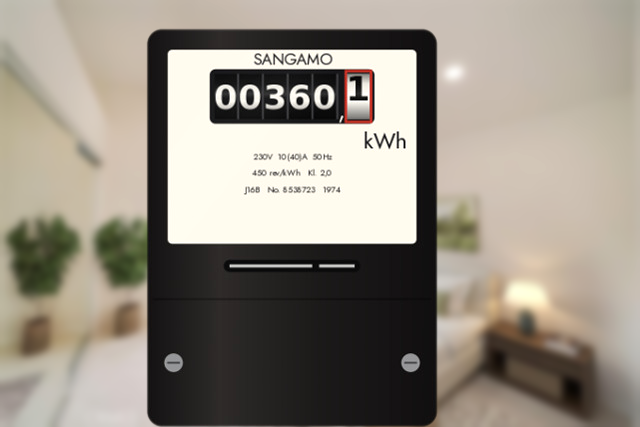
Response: kWh 360.1
